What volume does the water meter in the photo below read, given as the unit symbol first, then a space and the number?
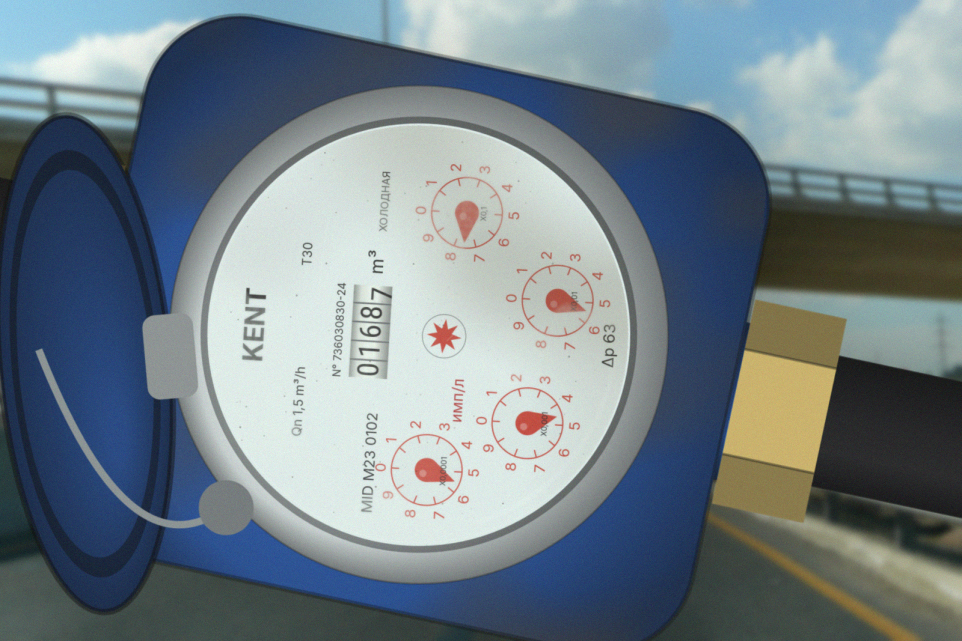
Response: m³ 1686.7545
